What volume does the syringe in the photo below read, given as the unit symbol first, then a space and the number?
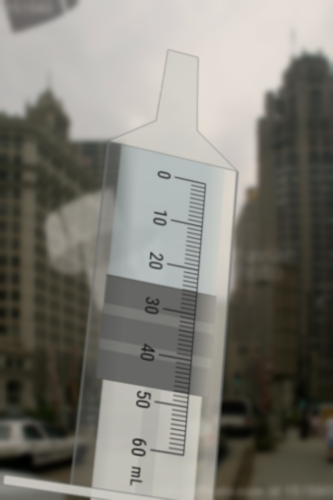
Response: mL 25
